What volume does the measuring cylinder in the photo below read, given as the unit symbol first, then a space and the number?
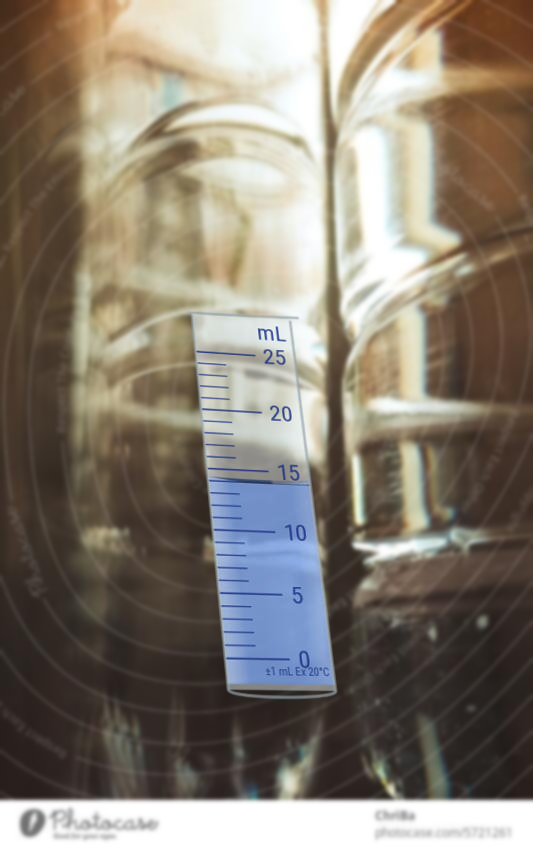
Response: mL 14
